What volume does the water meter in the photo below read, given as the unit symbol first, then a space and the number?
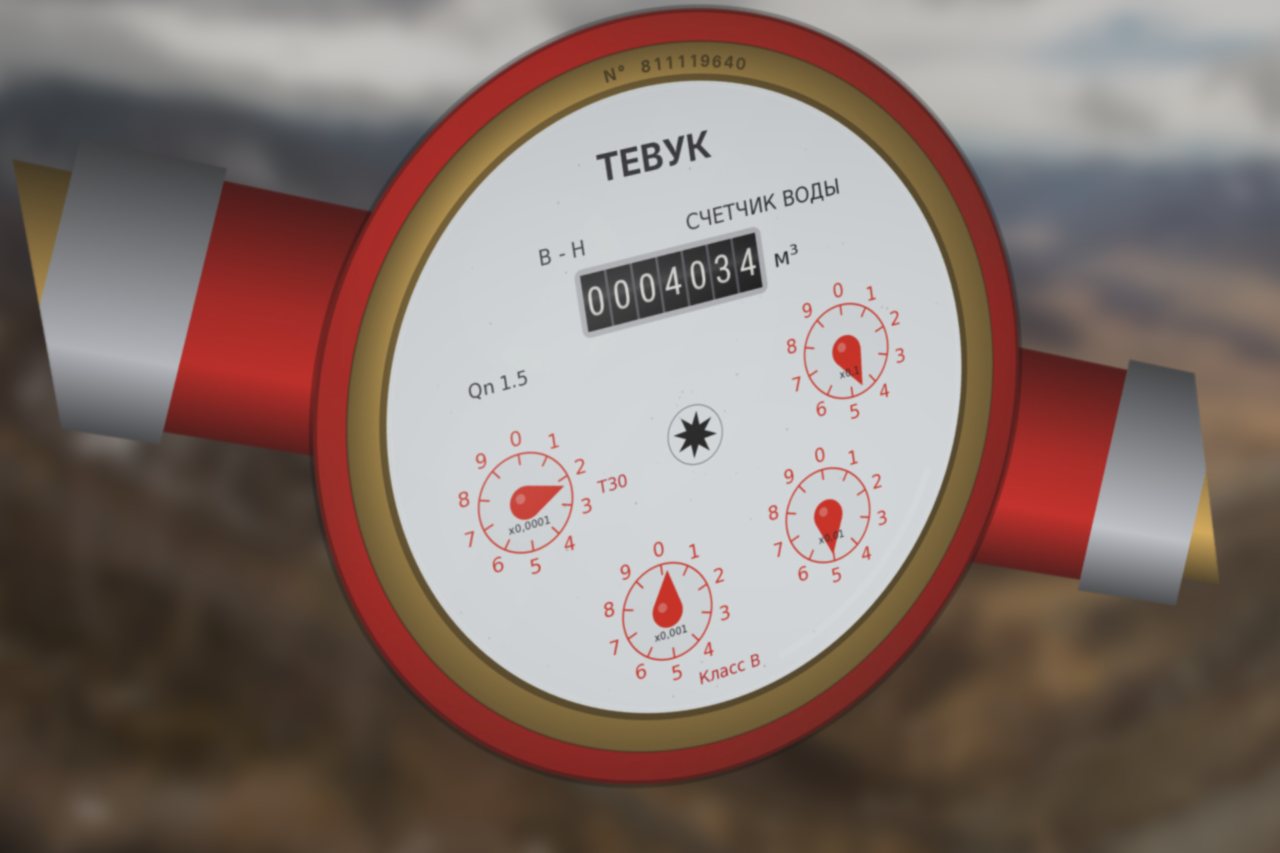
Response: m³ 4034.4502
